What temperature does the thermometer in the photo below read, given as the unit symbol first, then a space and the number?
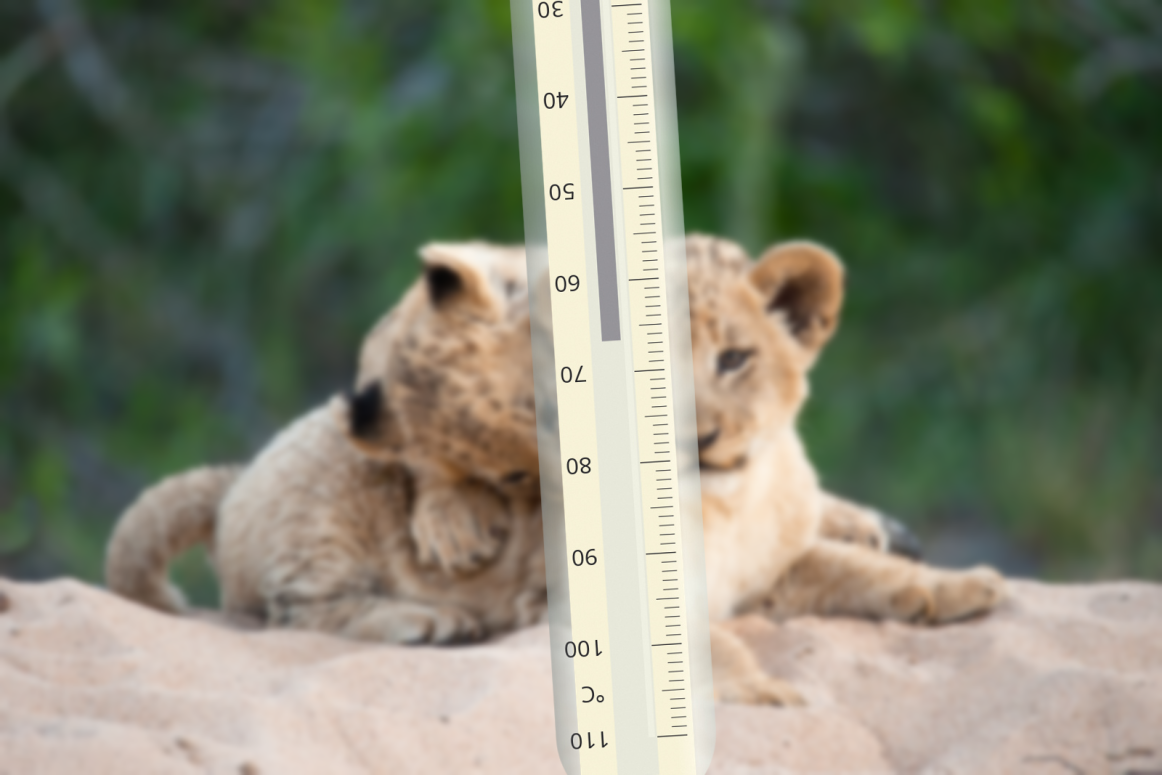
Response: °C 66.5
